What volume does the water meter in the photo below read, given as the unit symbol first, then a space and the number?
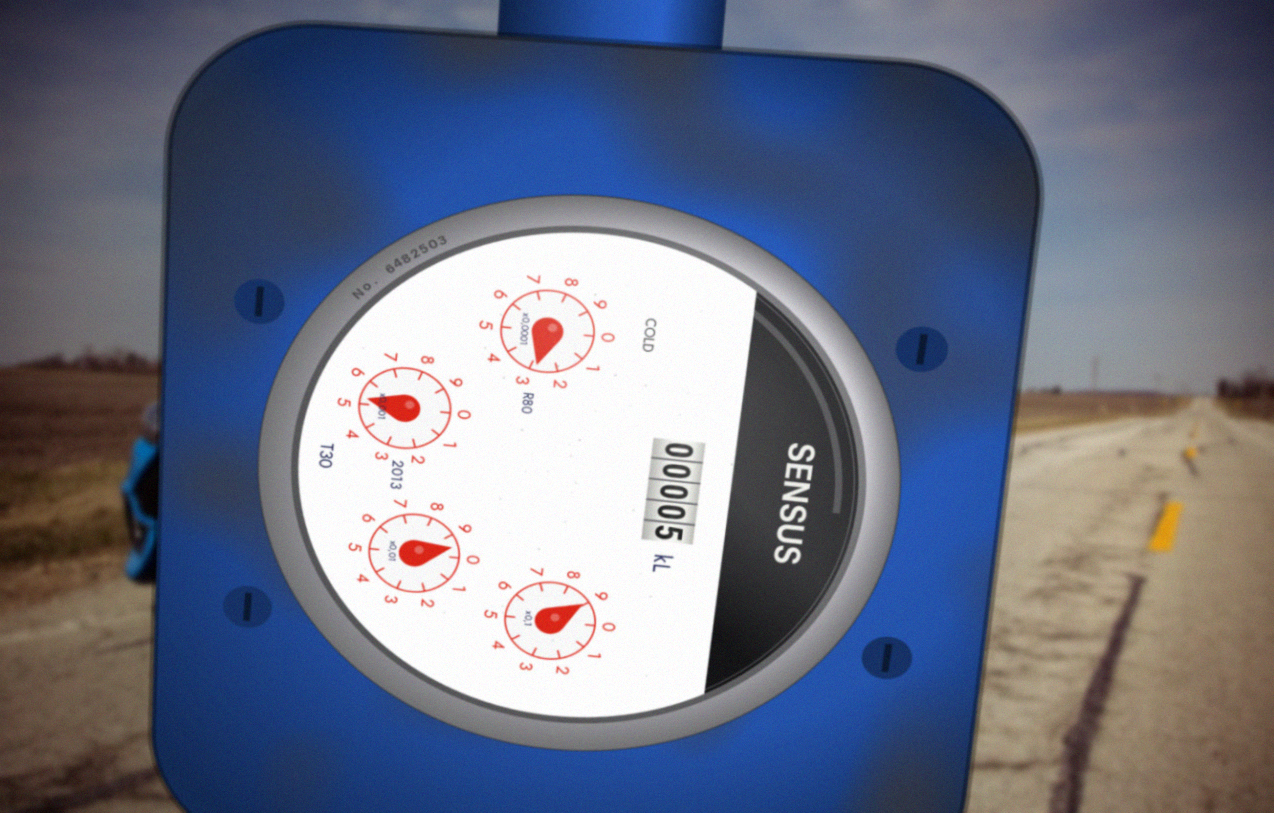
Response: kL 5.8952
